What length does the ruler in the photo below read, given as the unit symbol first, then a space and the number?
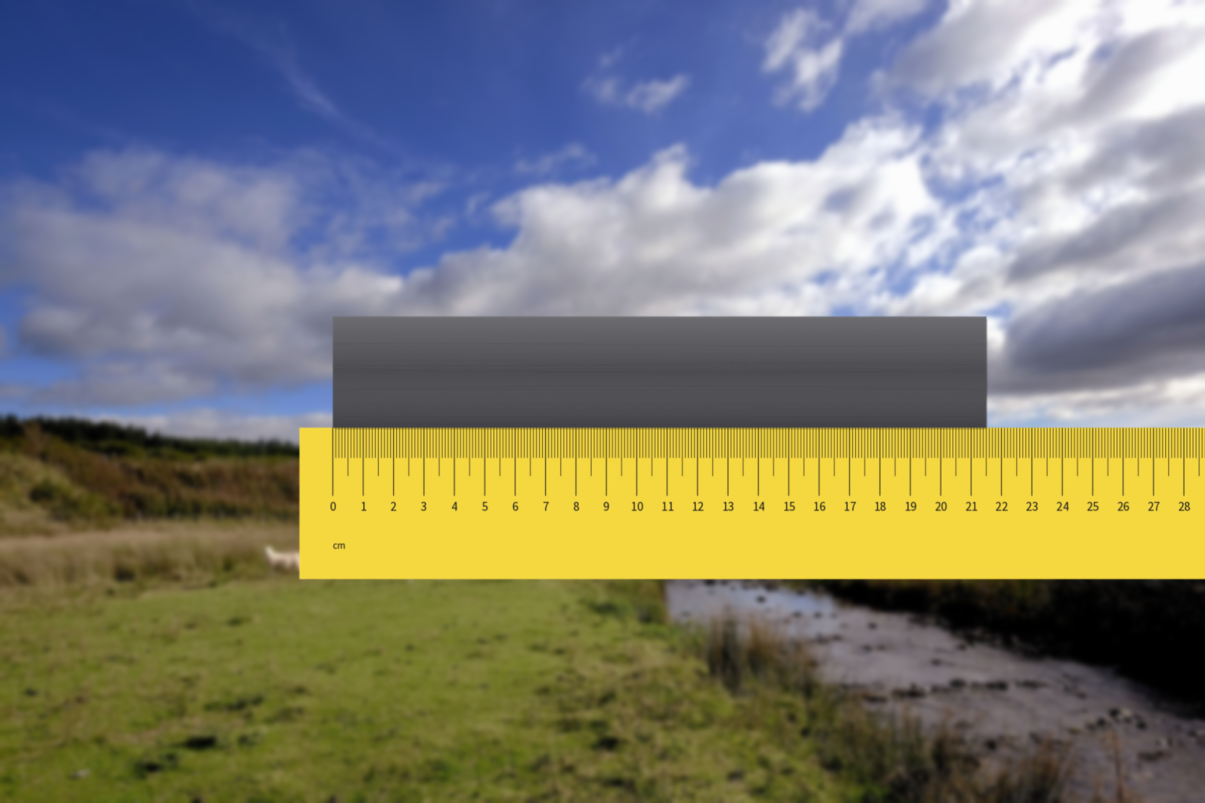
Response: cm 21.5
